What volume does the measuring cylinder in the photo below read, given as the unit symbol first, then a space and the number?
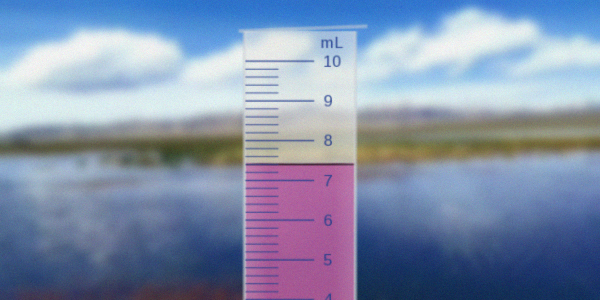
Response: mL 7.4
